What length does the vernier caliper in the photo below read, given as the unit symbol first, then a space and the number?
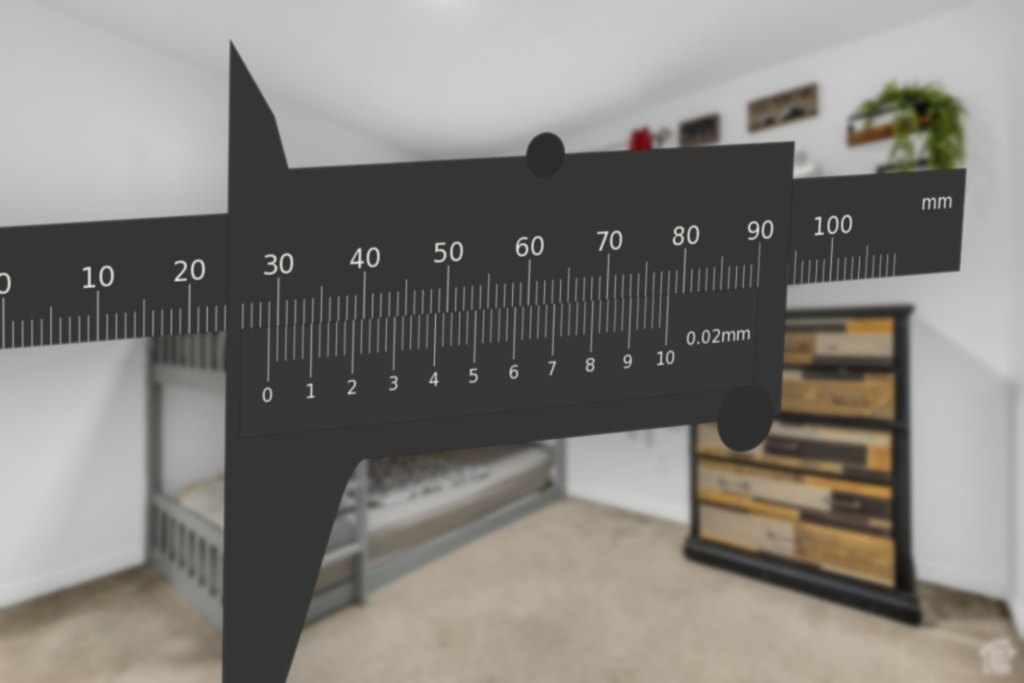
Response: mm 29.0
